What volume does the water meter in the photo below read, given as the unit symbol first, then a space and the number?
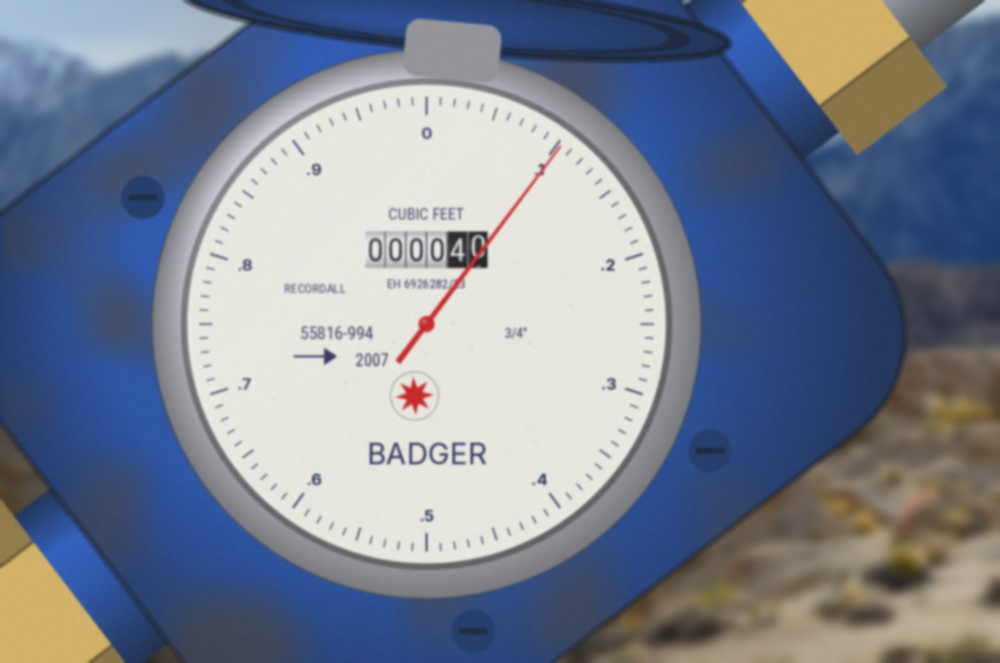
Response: ft³ 40.10
